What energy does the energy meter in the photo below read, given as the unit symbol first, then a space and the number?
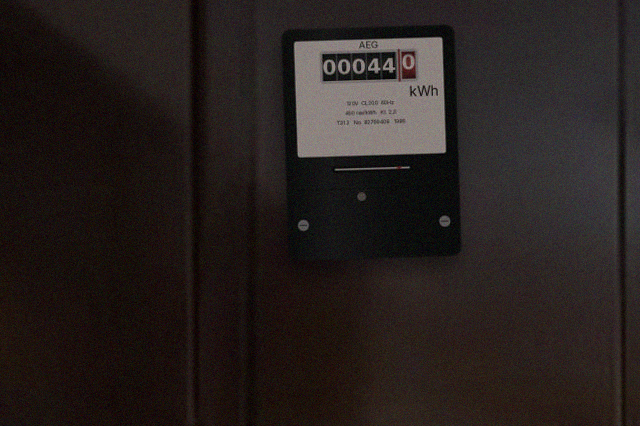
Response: kWh 44.0
